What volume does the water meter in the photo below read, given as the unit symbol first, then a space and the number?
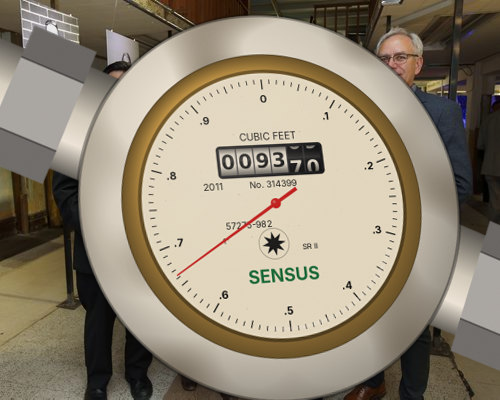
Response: ft³ 9369.66
